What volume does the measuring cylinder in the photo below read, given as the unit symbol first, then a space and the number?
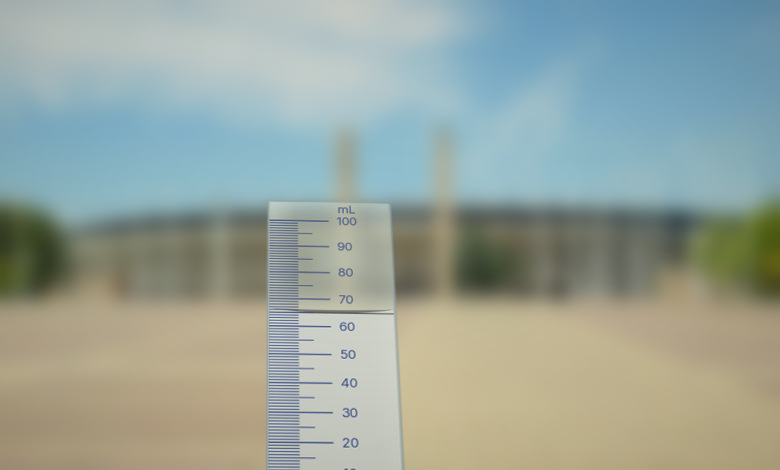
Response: mL 65
